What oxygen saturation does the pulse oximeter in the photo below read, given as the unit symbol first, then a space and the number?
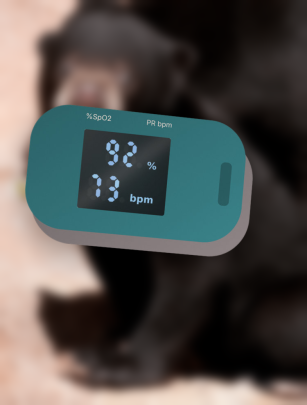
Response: % 92
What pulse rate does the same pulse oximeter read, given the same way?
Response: bpm 73
